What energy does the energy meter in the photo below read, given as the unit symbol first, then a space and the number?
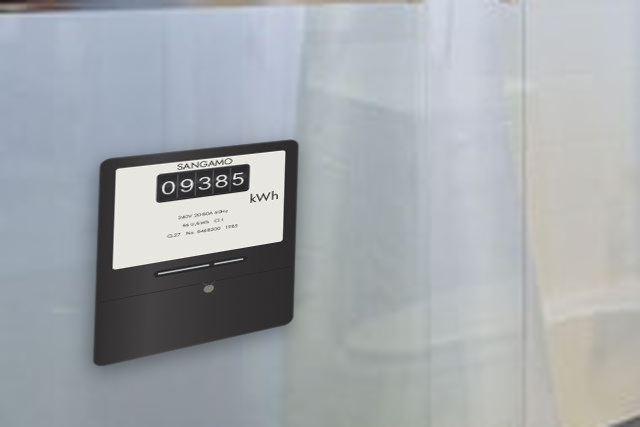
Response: kWh 9385
